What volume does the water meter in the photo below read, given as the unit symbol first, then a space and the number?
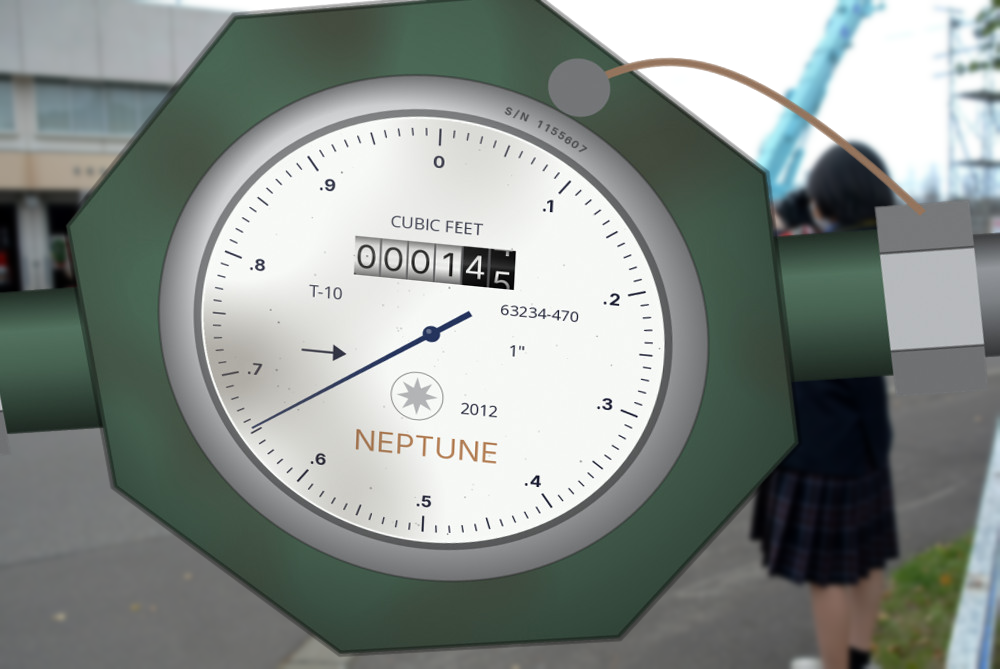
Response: ft³ 144.65
